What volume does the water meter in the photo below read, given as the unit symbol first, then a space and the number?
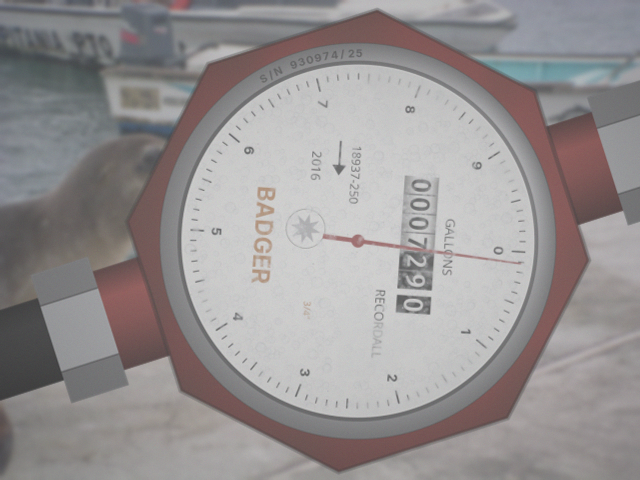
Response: gal 7290.1
